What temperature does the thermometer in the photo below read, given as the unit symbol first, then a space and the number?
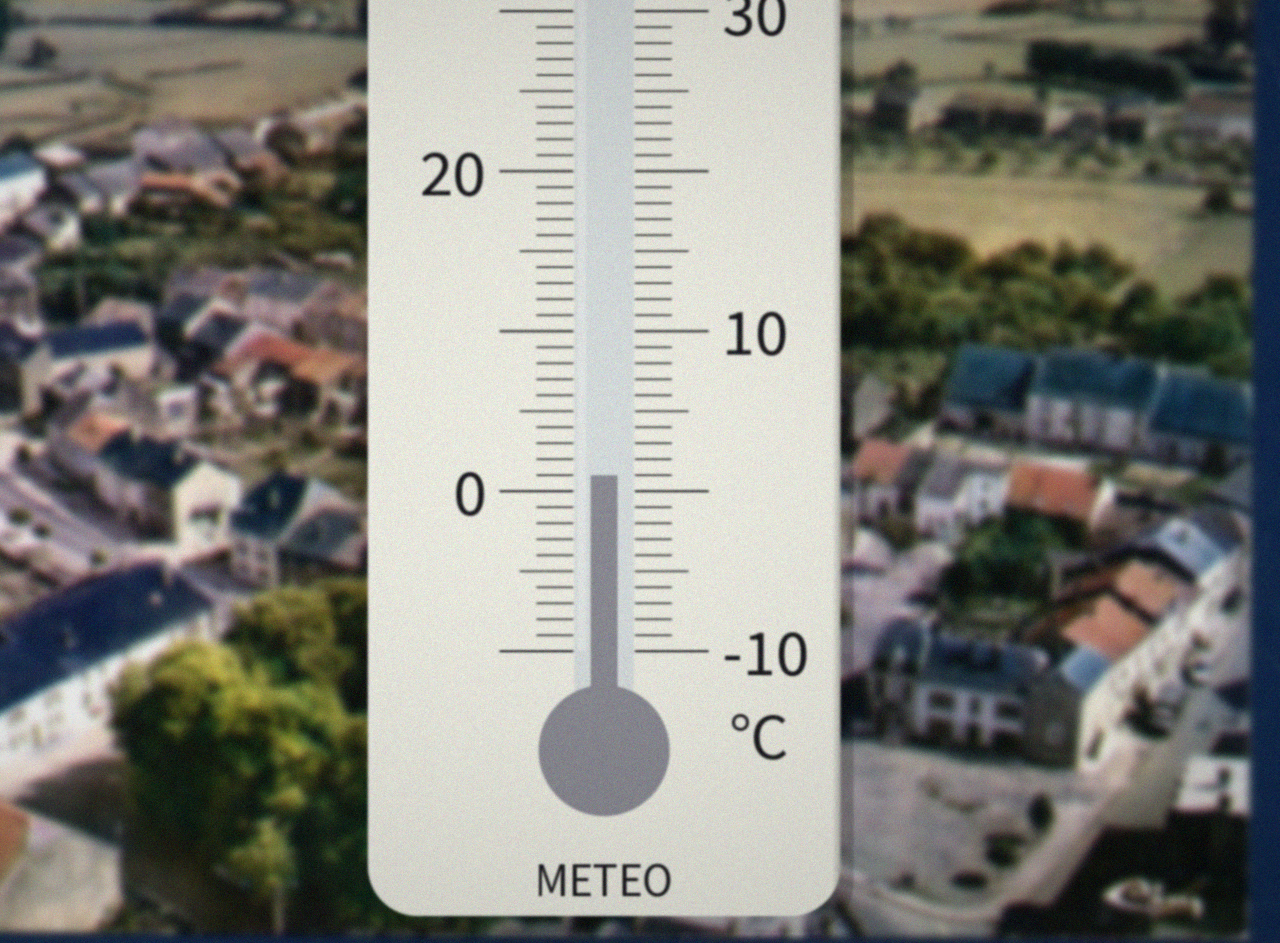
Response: °C 1
